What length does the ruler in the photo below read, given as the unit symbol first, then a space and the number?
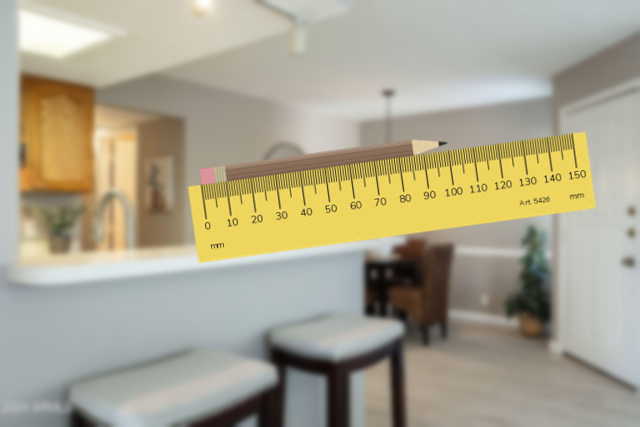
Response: mm 100
